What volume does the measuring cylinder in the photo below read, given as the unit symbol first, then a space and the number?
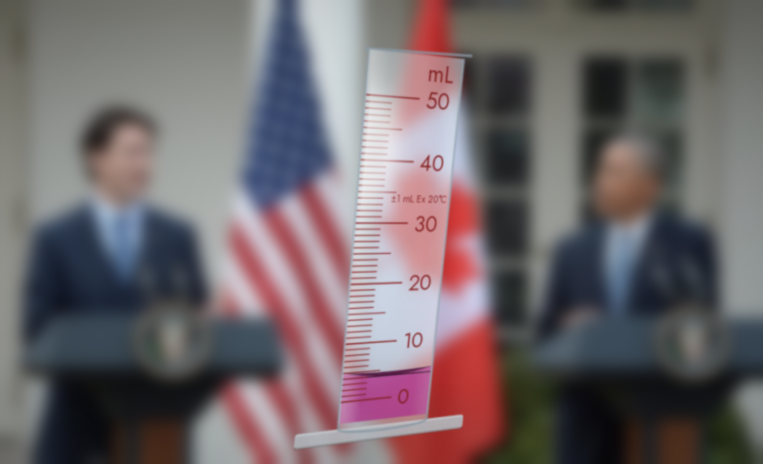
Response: mL 4
